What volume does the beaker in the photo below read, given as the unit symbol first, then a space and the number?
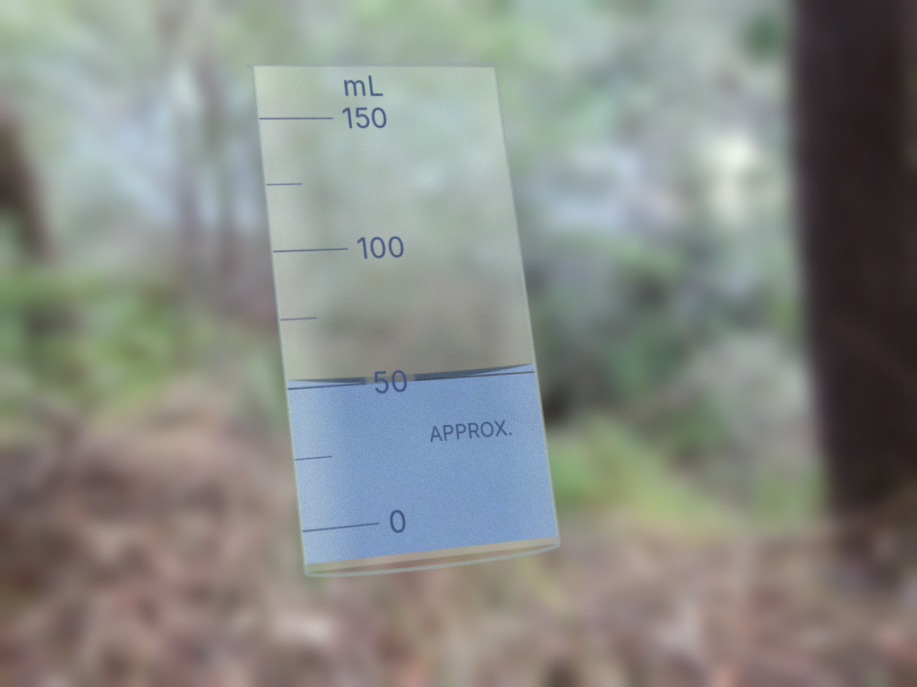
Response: mL 50
